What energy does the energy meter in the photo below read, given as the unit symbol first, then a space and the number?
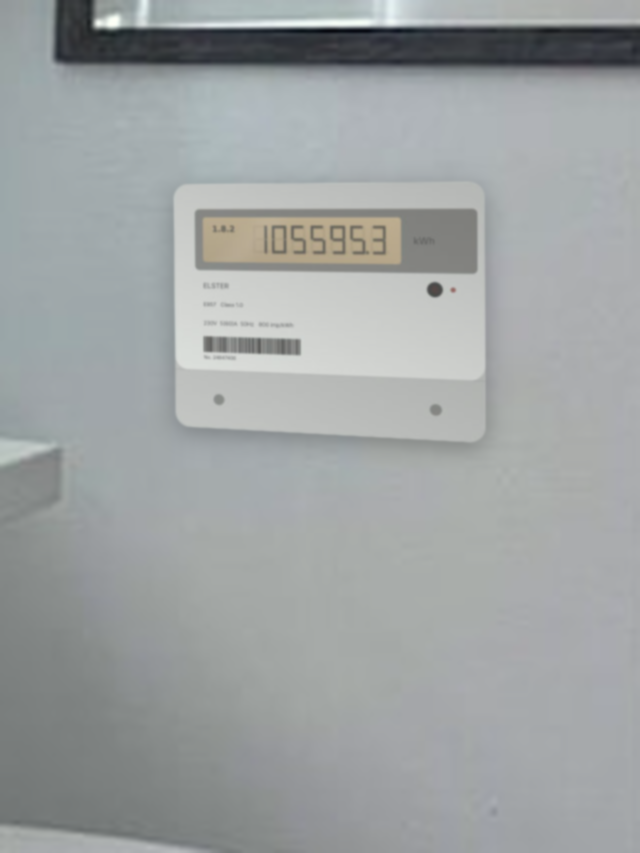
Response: kWh 105595.3
